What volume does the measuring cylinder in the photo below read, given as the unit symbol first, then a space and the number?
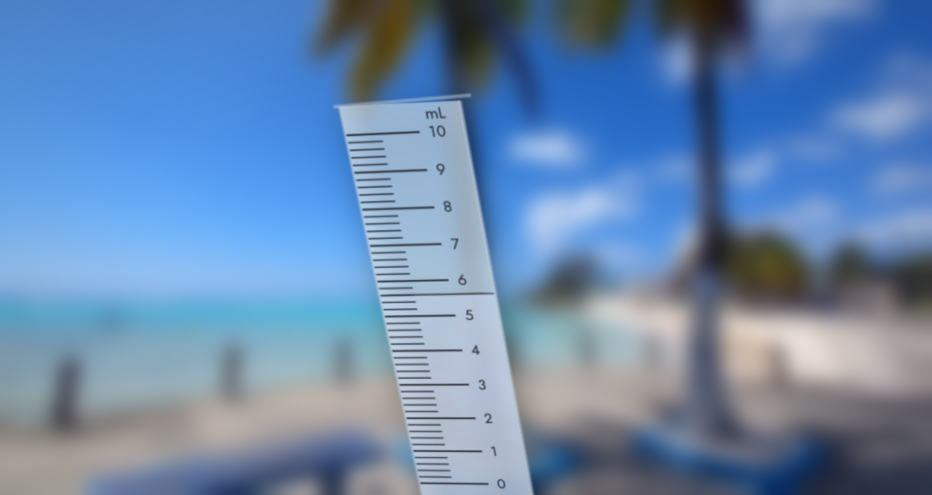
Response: mL 5.6
